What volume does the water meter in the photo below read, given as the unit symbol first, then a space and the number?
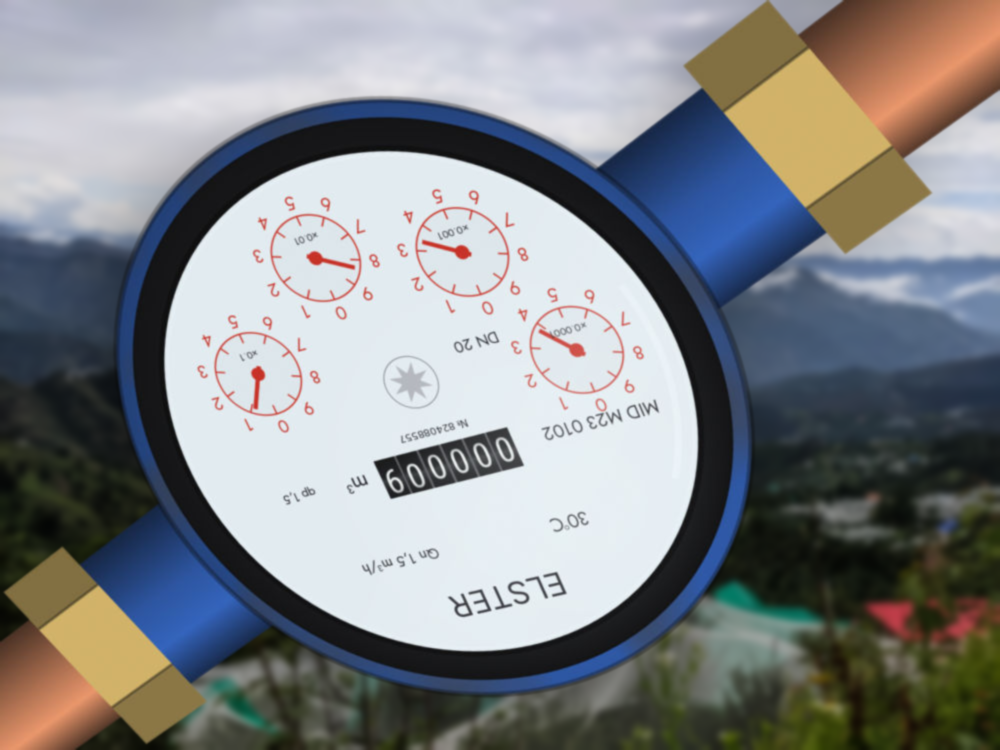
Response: m³ 9.0833
